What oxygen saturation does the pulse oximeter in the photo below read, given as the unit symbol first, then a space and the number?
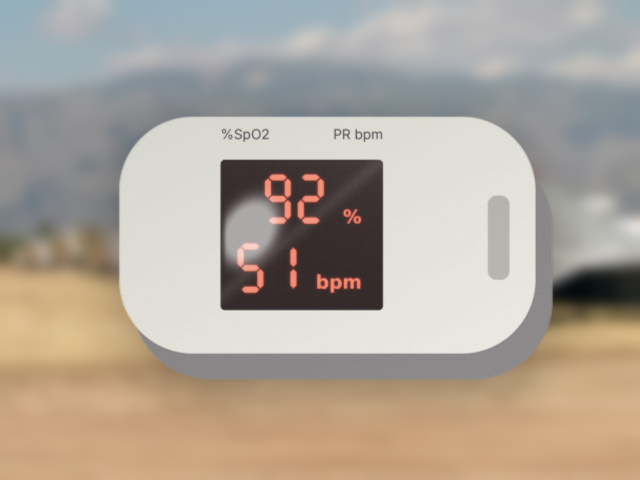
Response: % 92
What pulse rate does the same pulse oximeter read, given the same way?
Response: bpm 51
